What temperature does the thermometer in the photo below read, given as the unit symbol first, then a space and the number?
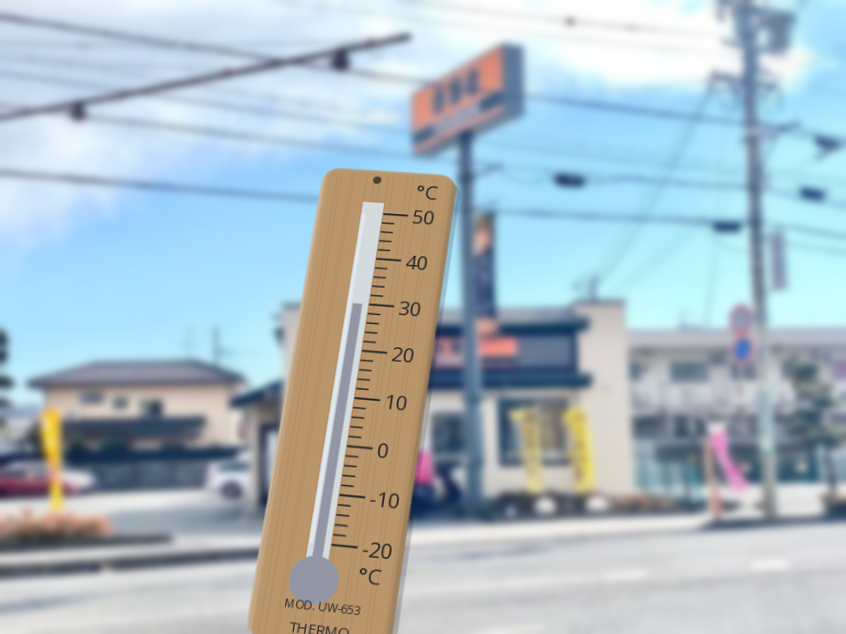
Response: °C 30
